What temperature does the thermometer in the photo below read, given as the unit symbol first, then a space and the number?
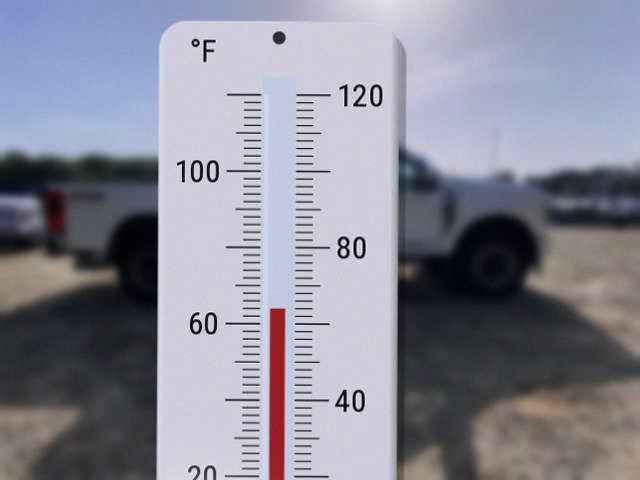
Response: °F 64
